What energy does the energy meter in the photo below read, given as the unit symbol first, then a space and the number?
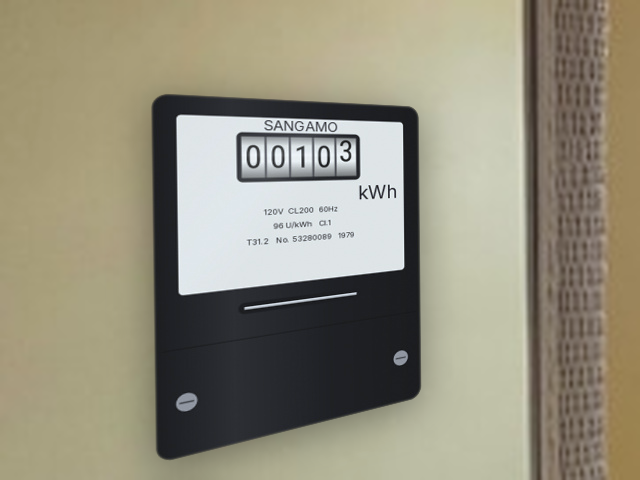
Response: kWh 103
